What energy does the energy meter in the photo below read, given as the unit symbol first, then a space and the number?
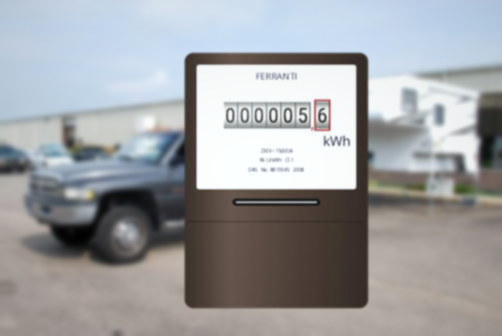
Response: kWh 5.6
